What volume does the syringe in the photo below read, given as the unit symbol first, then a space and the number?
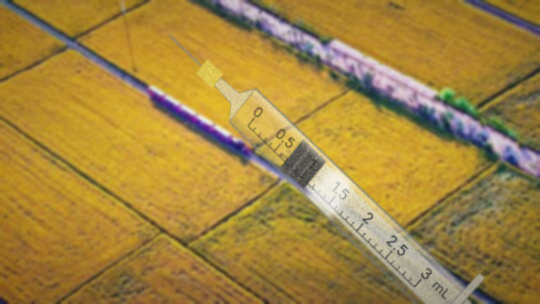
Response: mL 0.7
